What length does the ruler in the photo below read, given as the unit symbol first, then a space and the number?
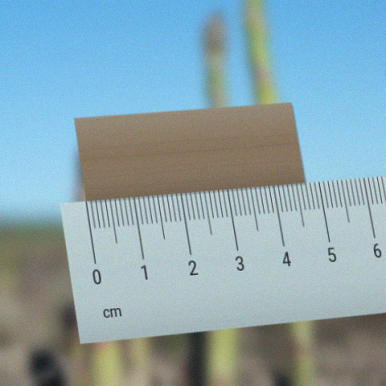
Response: cm 4.7
